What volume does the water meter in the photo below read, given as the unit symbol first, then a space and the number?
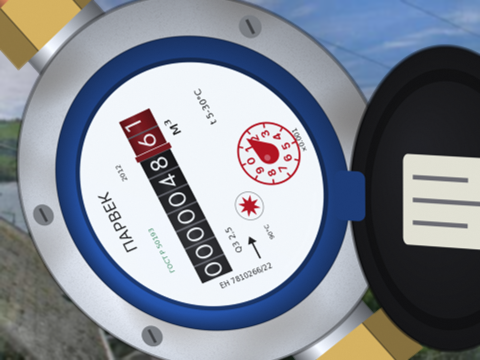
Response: m³ 48.611
